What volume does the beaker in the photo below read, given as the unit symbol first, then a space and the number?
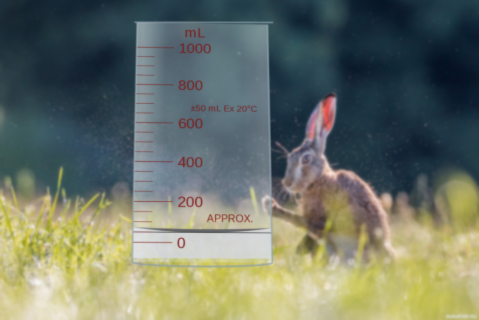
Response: mL 50
